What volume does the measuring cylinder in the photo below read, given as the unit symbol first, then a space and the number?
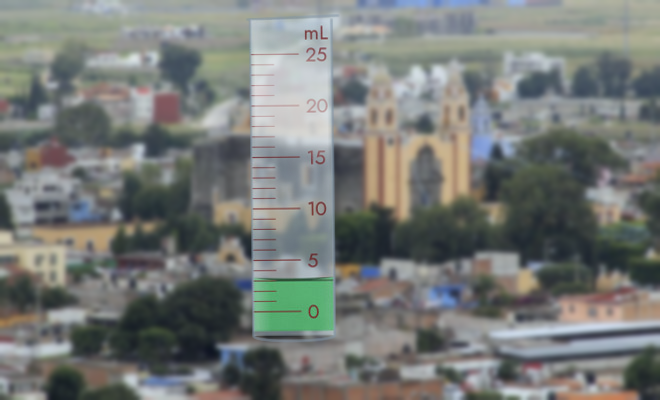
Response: mL 3
